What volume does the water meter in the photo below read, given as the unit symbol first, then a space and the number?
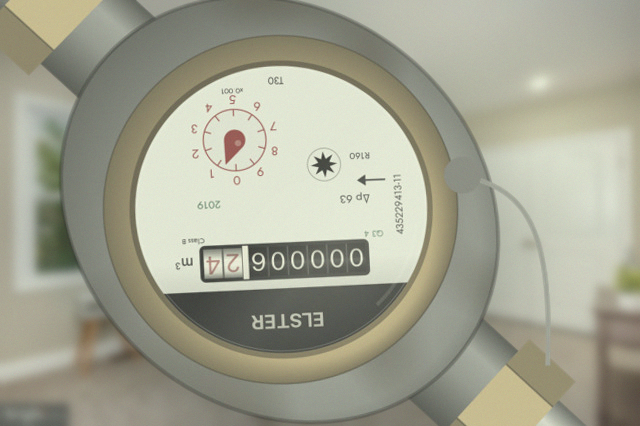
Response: m³ 6.240
